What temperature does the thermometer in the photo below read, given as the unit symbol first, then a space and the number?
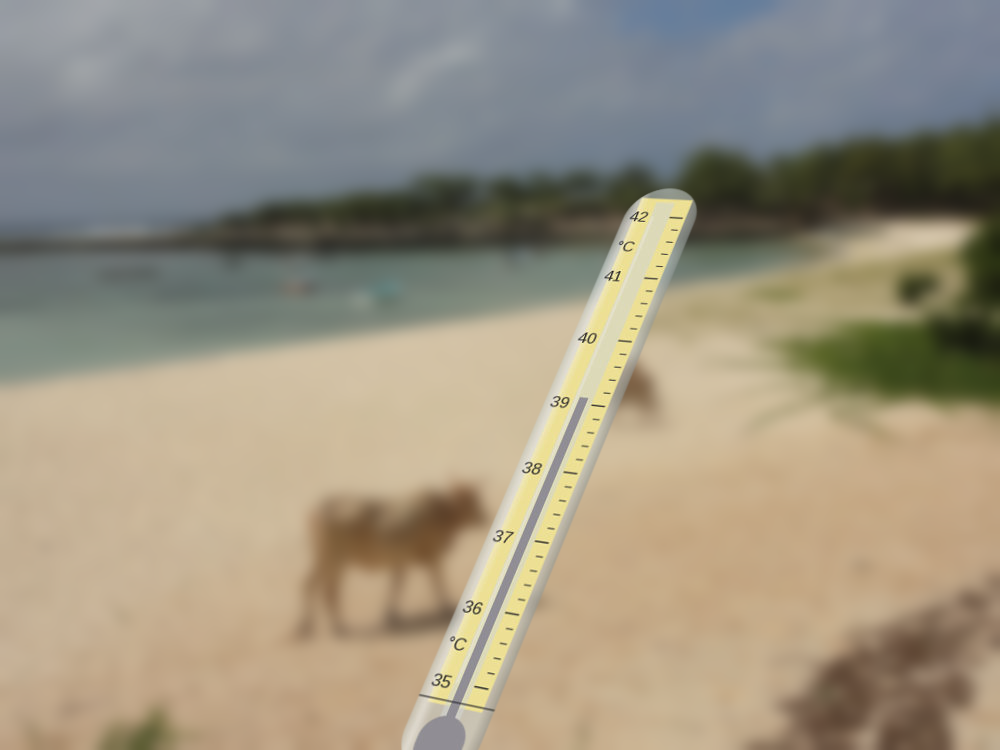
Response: °C 39.1
